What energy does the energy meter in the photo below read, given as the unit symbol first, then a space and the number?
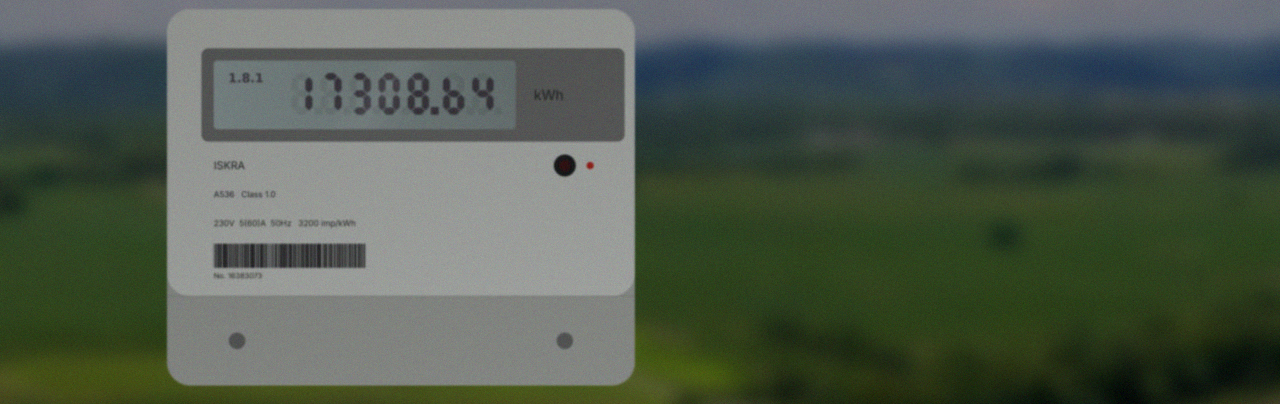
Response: kWh 17308.64
